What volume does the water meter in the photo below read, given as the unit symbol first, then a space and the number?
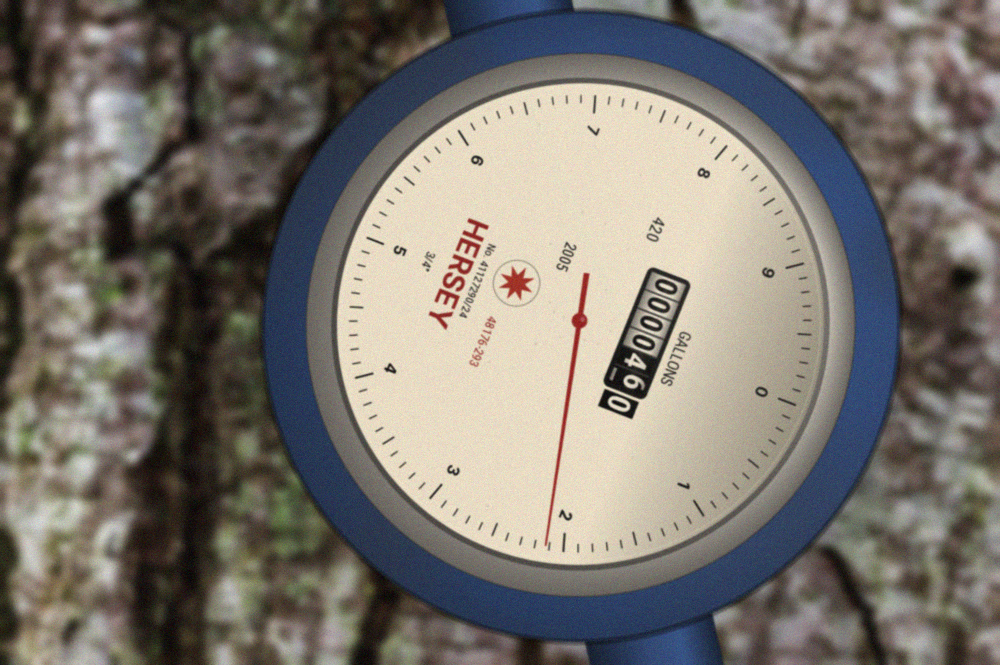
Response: gal 462.1
